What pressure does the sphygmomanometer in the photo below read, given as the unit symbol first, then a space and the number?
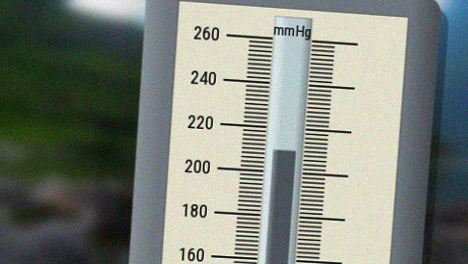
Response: mmHg 210
